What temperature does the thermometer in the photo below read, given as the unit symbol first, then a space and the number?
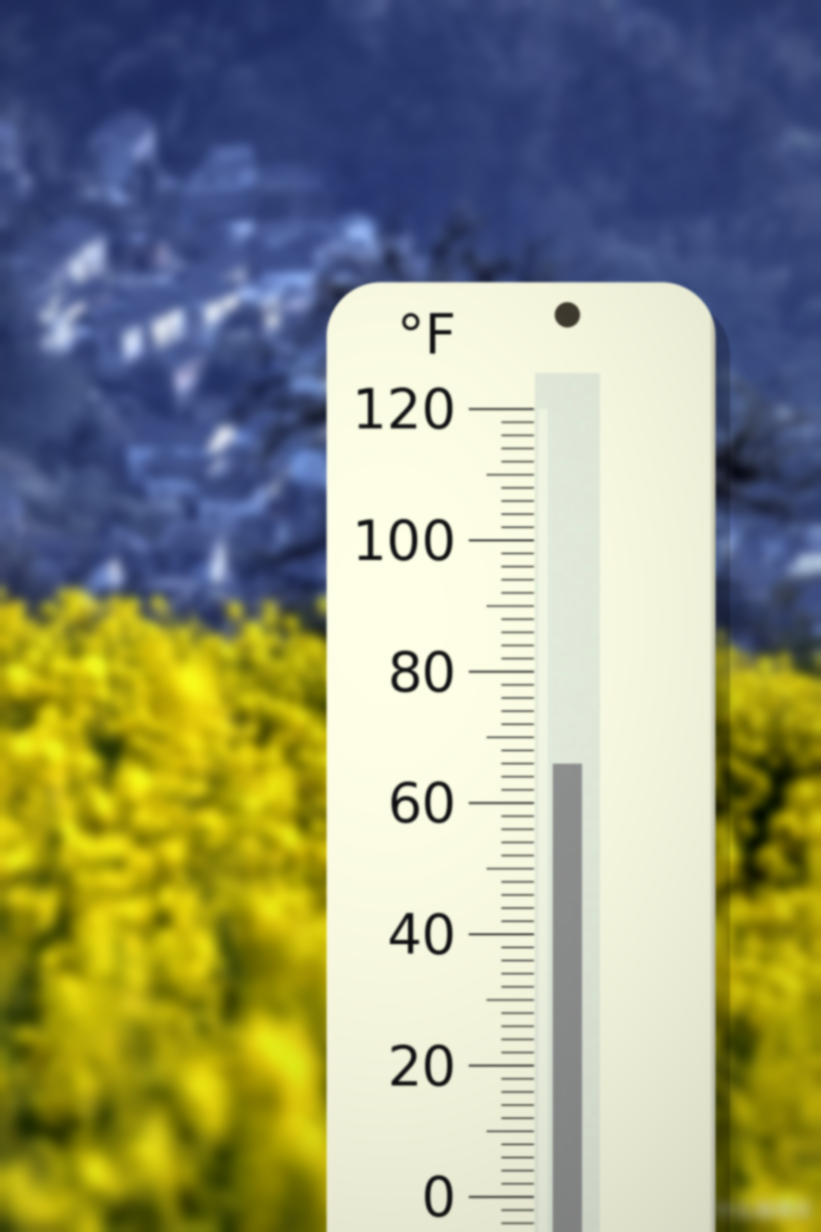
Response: °F 66
